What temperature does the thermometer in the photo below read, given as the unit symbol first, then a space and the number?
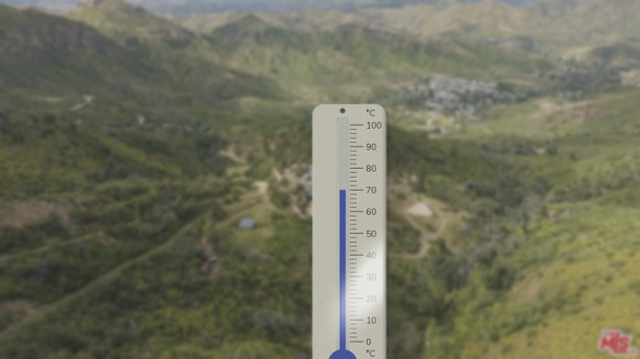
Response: °C 70
